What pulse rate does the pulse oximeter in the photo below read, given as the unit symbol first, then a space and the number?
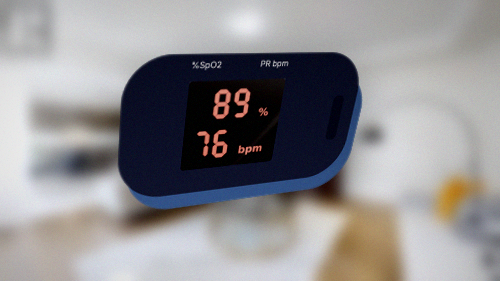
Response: bpm 76
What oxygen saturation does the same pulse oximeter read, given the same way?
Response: % 89
